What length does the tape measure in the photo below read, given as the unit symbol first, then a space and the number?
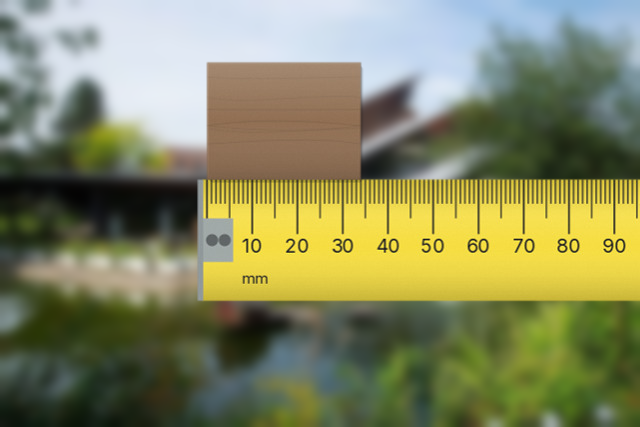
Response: mm 34
